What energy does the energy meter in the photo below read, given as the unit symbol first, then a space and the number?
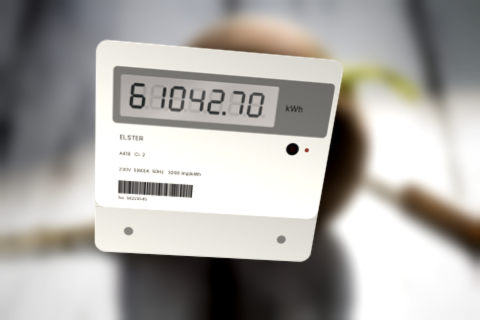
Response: kWh 61042.70
